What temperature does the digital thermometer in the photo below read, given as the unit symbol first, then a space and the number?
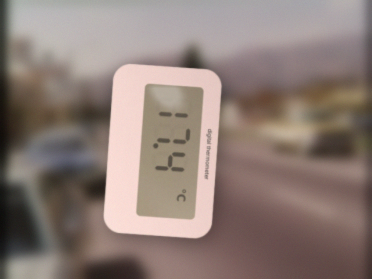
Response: °C 17.4
